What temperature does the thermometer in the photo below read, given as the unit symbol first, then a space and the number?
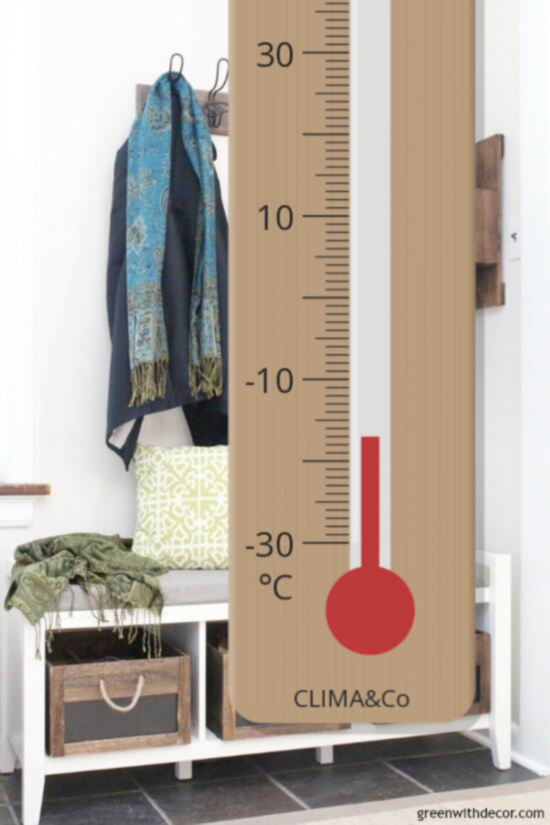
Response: °C -17
